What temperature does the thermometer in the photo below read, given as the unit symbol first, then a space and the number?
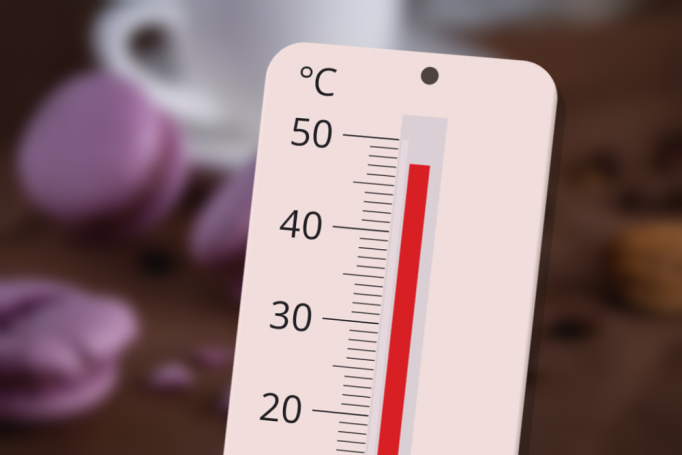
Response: °C 47.5
